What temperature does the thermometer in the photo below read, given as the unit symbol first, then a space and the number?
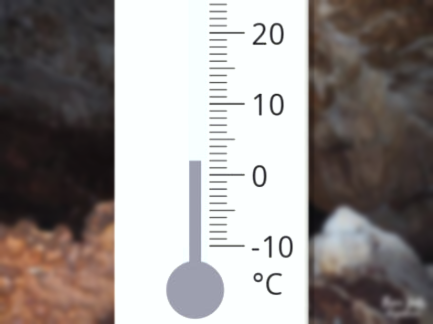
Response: °C 2
